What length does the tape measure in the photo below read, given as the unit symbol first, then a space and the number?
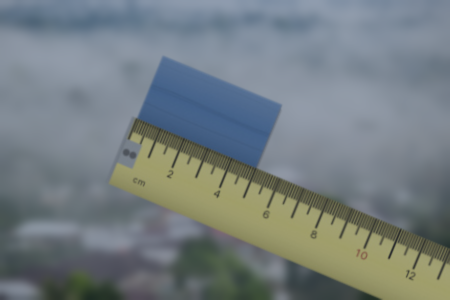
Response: cm 5
